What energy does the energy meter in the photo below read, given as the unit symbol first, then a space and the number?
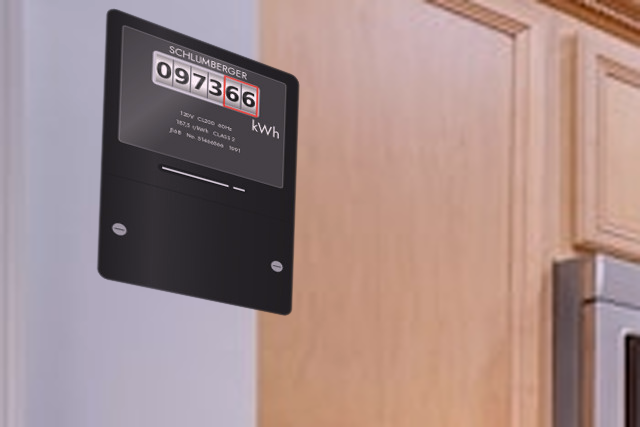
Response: kWh 973.66
